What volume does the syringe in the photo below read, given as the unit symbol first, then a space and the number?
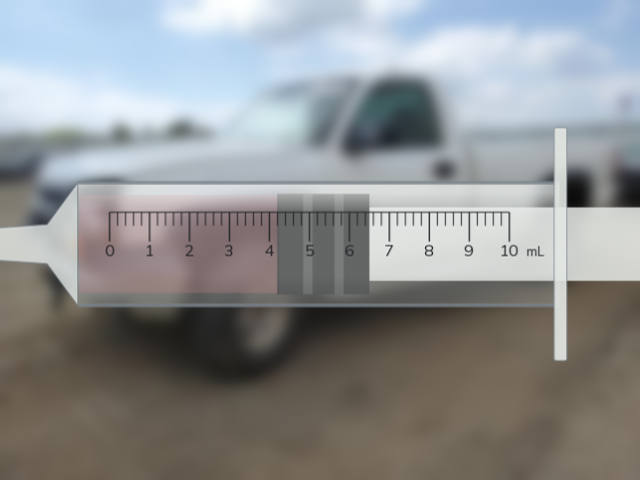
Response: mL 4.2
